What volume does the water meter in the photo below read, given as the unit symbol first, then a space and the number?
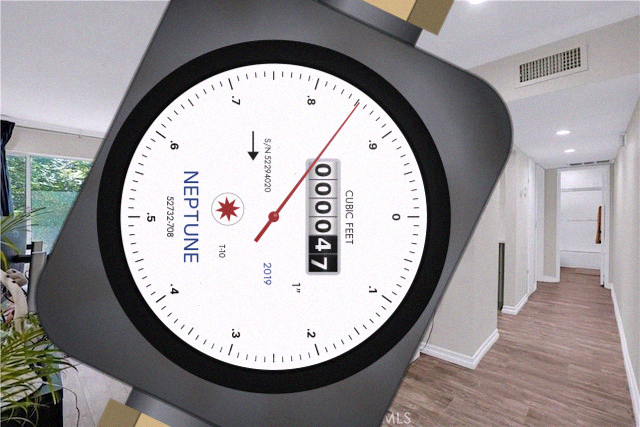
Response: ft³ 46.85
